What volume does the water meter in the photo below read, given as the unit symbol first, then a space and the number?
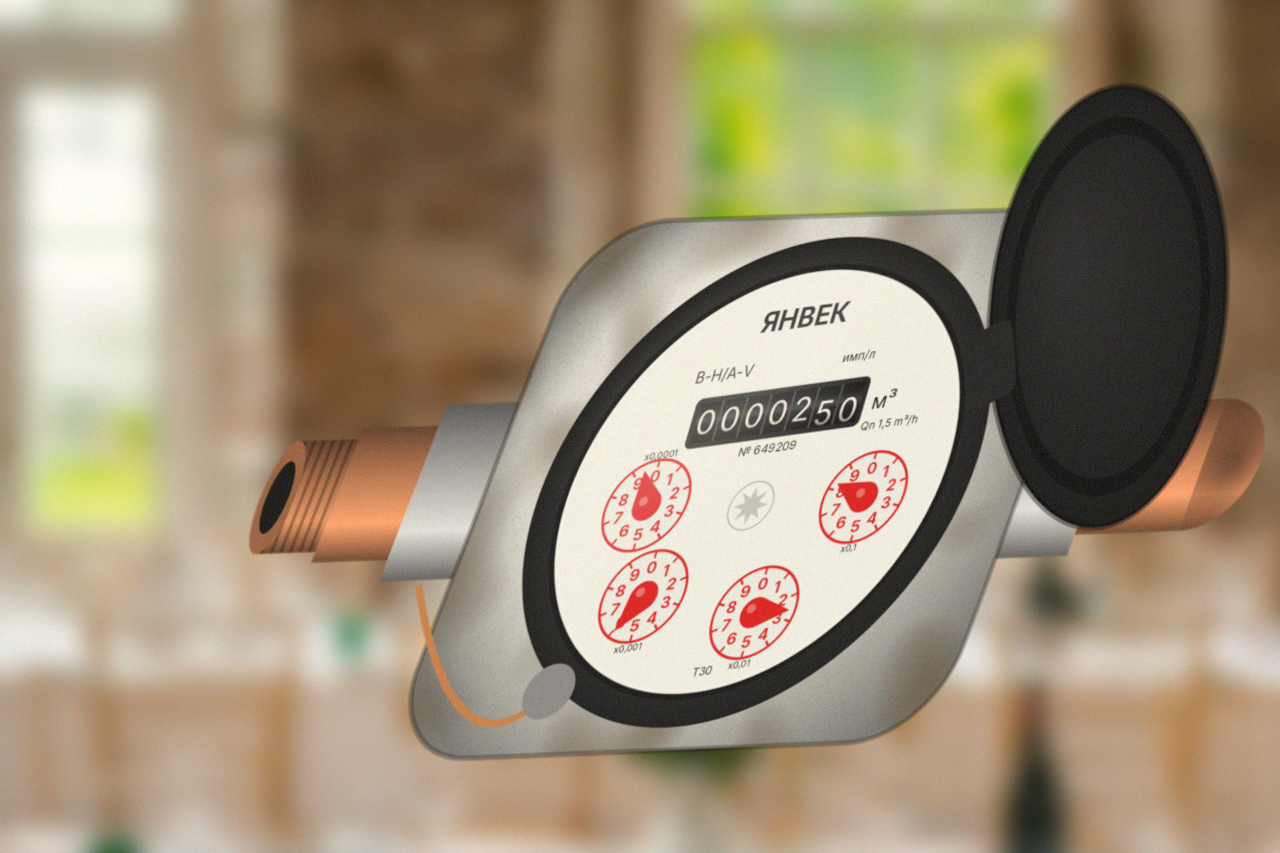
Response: m³ 249.8259
